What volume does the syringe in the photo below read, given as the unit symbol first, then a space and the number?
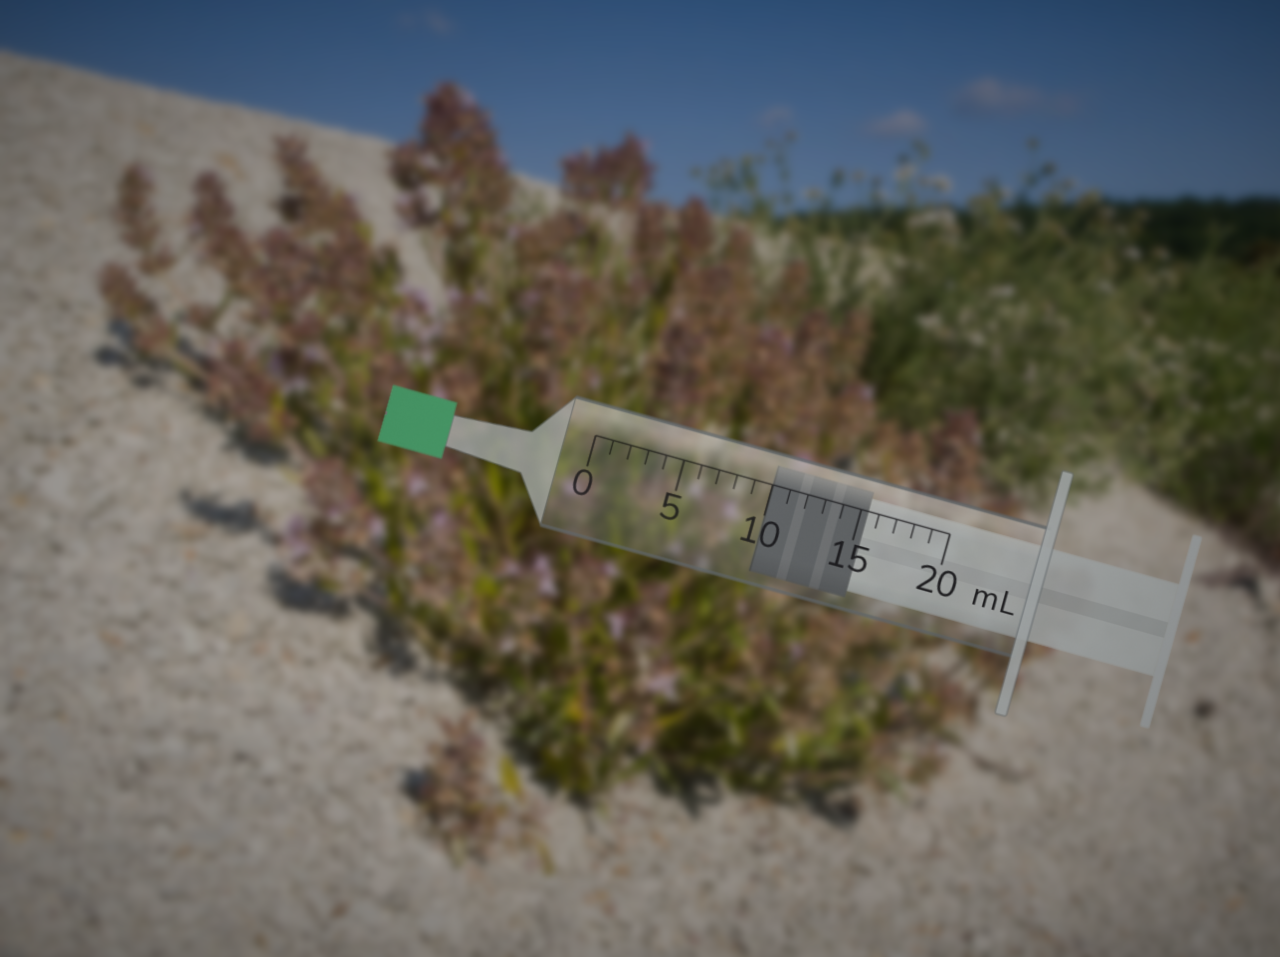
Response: mL 10
